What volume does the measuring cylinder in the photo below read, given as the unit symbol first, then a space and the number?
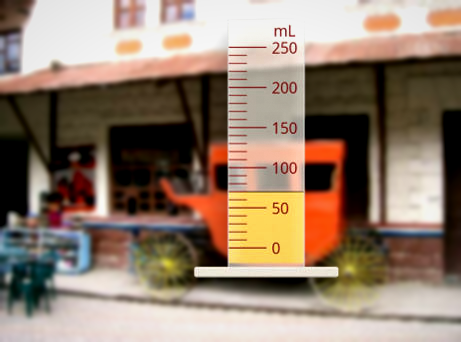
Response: mL 70
